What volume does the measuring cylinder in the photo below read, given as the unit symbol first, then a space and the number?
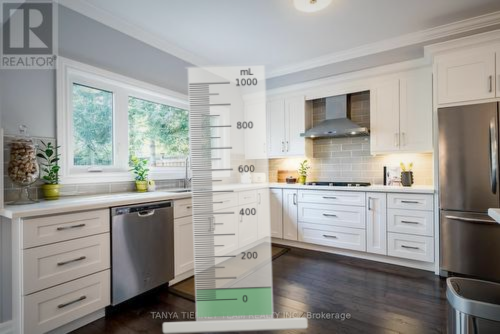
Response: mL 50
